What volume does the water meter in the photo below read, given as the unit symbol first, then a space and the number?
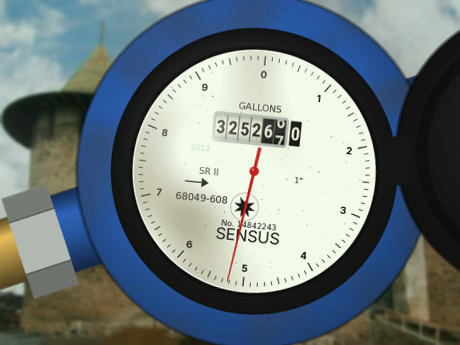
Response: gal 3252665.2
